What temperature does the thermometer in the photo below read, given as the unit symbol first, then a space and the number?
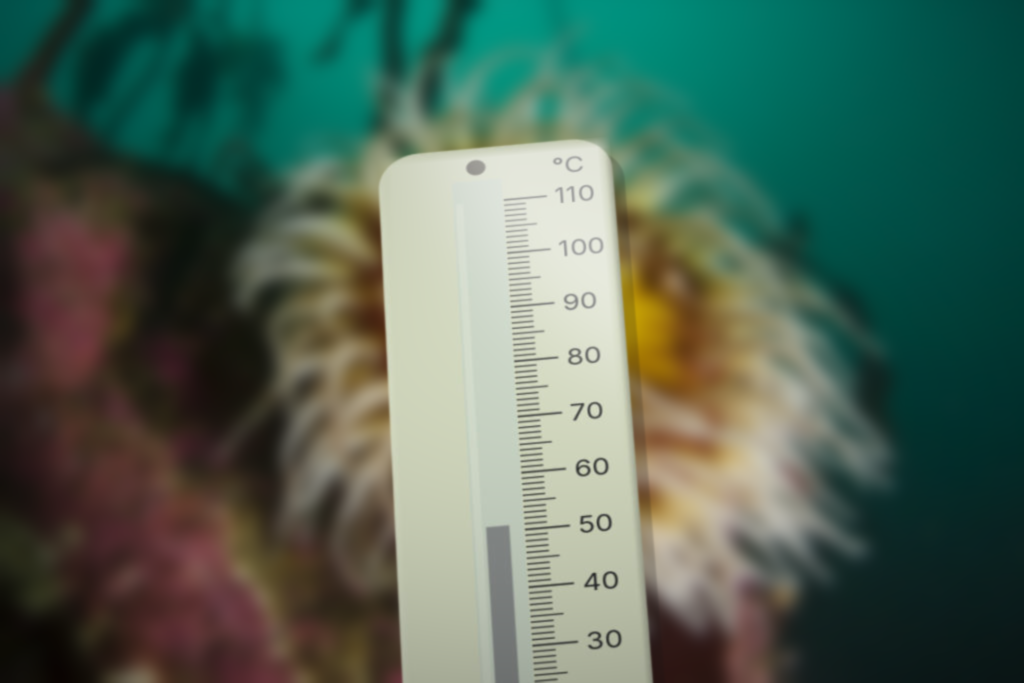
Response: °C 51
